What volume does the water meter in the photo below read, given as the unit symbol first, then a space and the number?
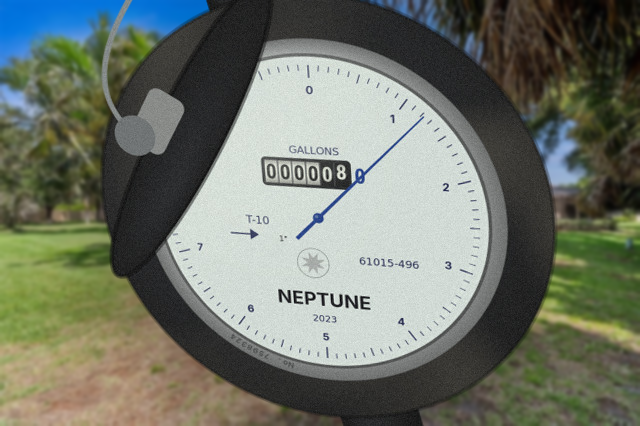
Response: gal 81.2
